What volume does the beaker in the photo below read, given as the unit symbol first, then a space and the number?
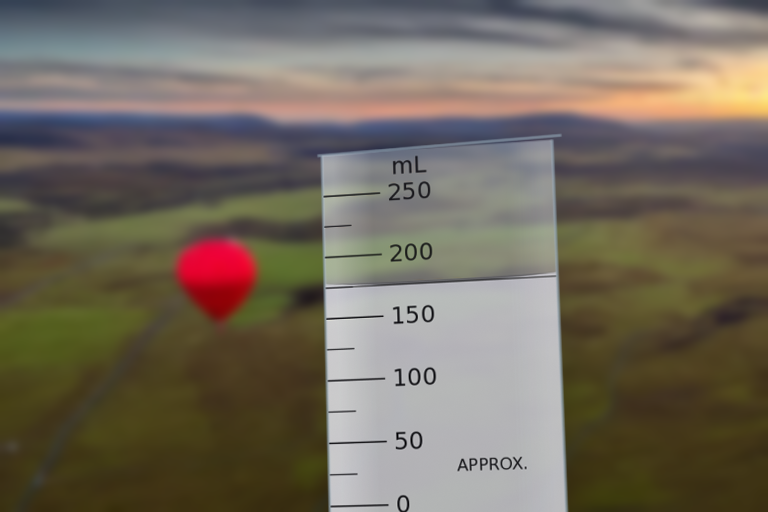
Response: mL 175
